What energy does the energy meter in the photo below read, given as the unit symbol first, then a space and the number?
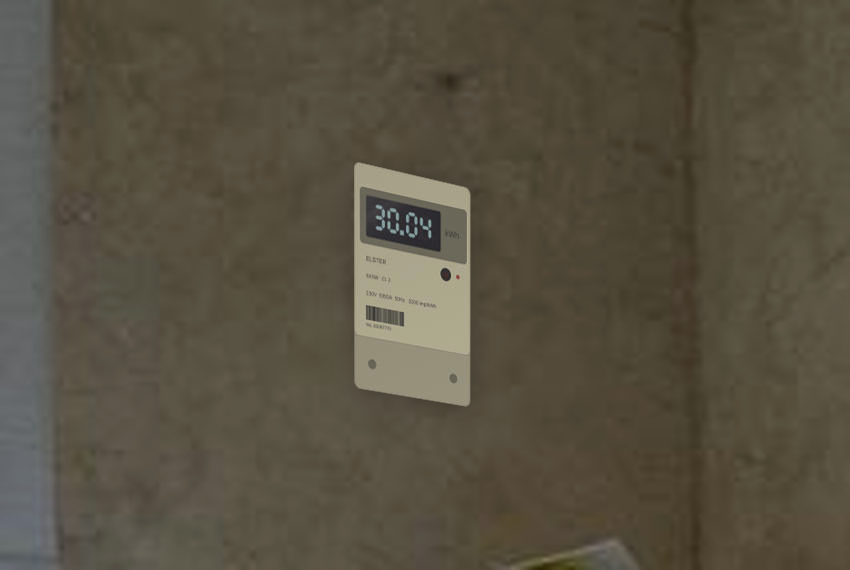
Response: kWh 30.04
